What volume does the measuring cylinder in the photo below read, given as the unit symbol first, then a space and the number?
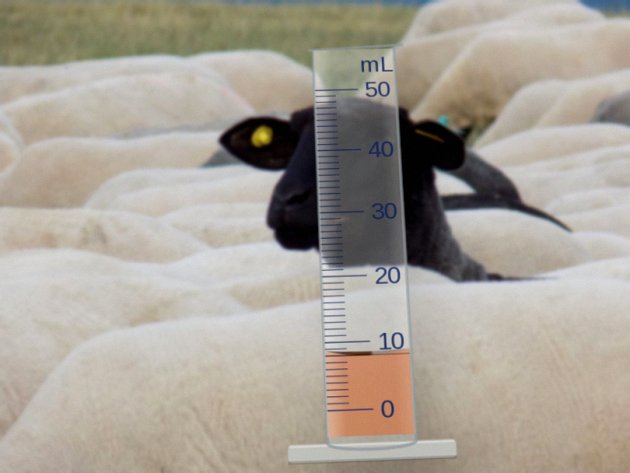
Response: mL 8
